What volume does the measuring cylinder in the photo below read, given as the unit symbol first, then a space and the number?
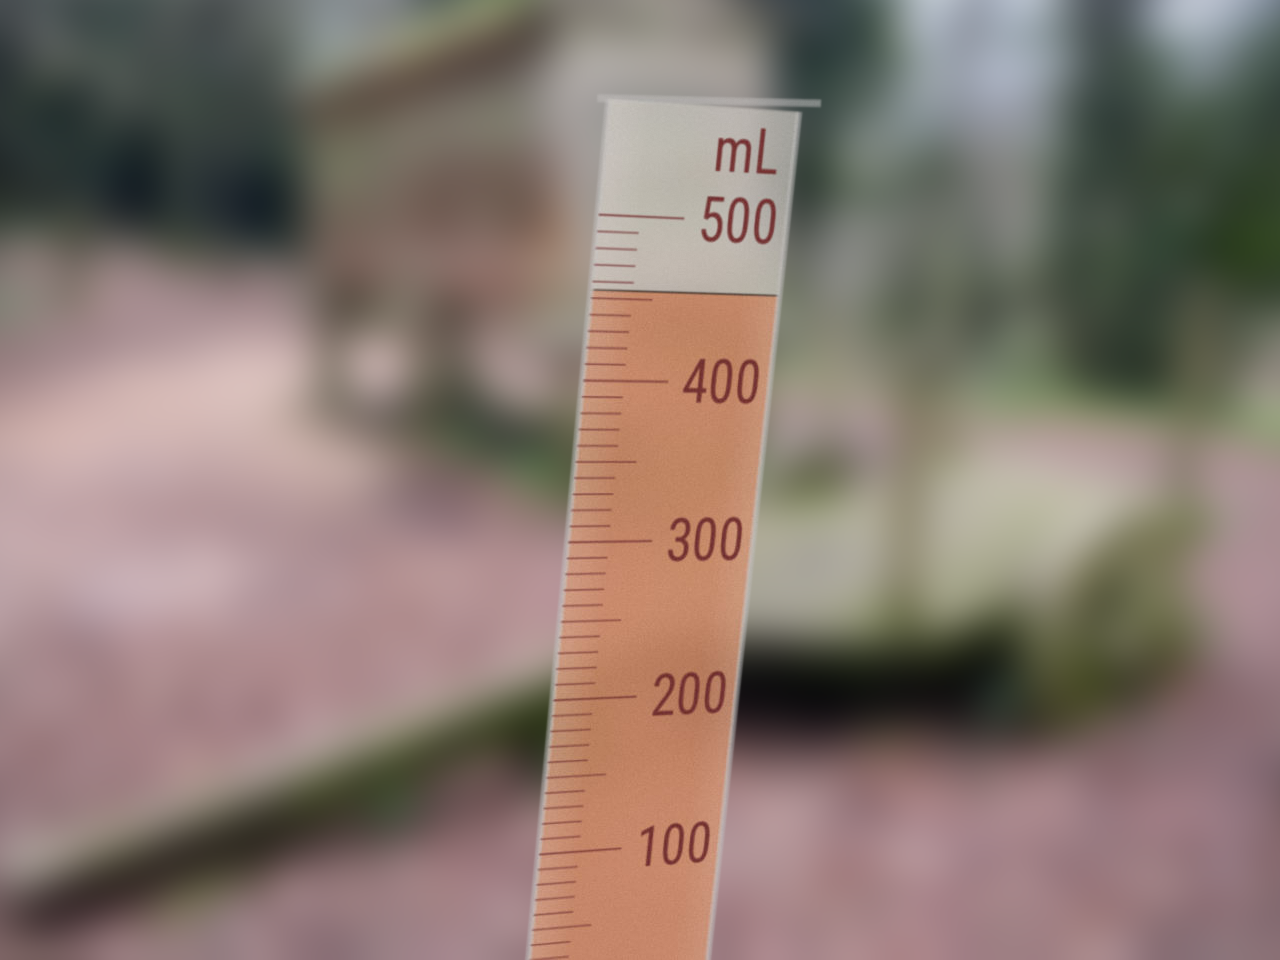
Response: mL 455
